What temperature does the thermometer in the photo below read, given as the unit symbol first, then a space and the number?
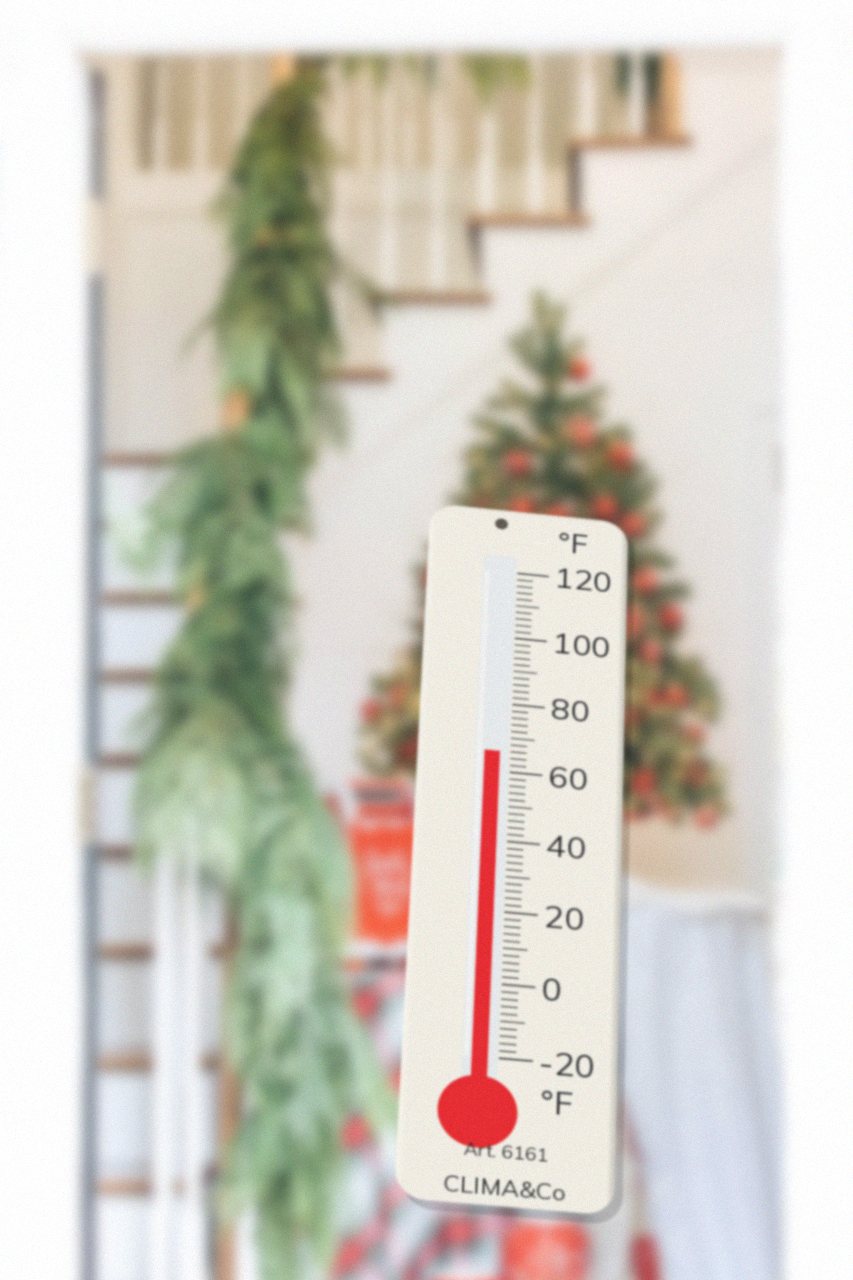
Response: °F 66
